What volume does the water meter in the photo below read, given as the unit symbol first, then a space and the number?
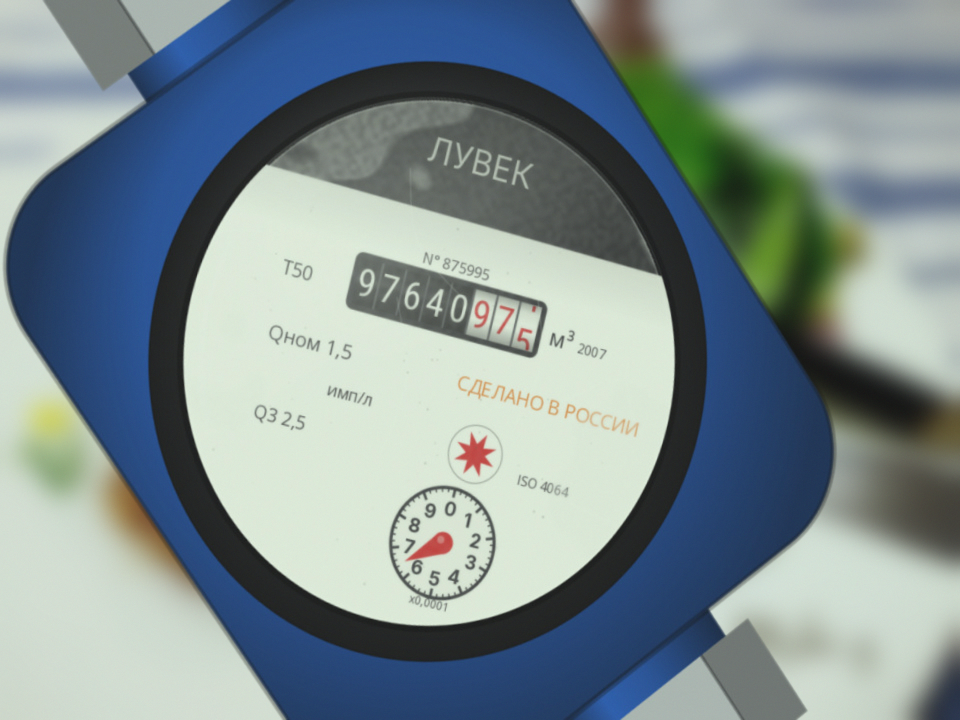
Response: m³ 97640.9746
